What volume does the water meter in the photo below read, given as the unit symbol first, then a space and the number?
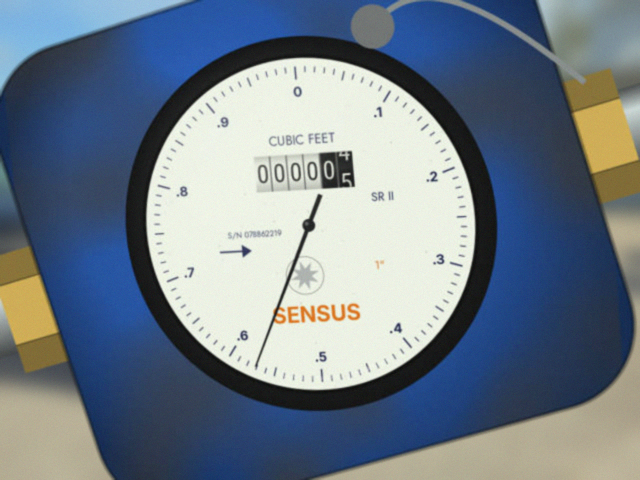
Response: ft³ 4.57
